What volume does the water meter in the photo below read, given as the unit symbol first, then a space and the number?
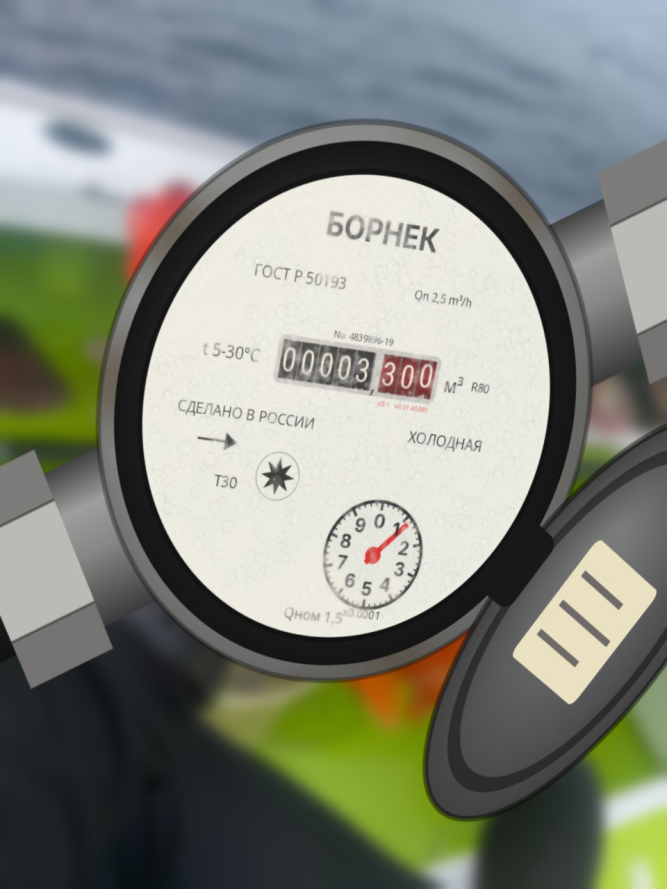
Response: m³ 3.3001
